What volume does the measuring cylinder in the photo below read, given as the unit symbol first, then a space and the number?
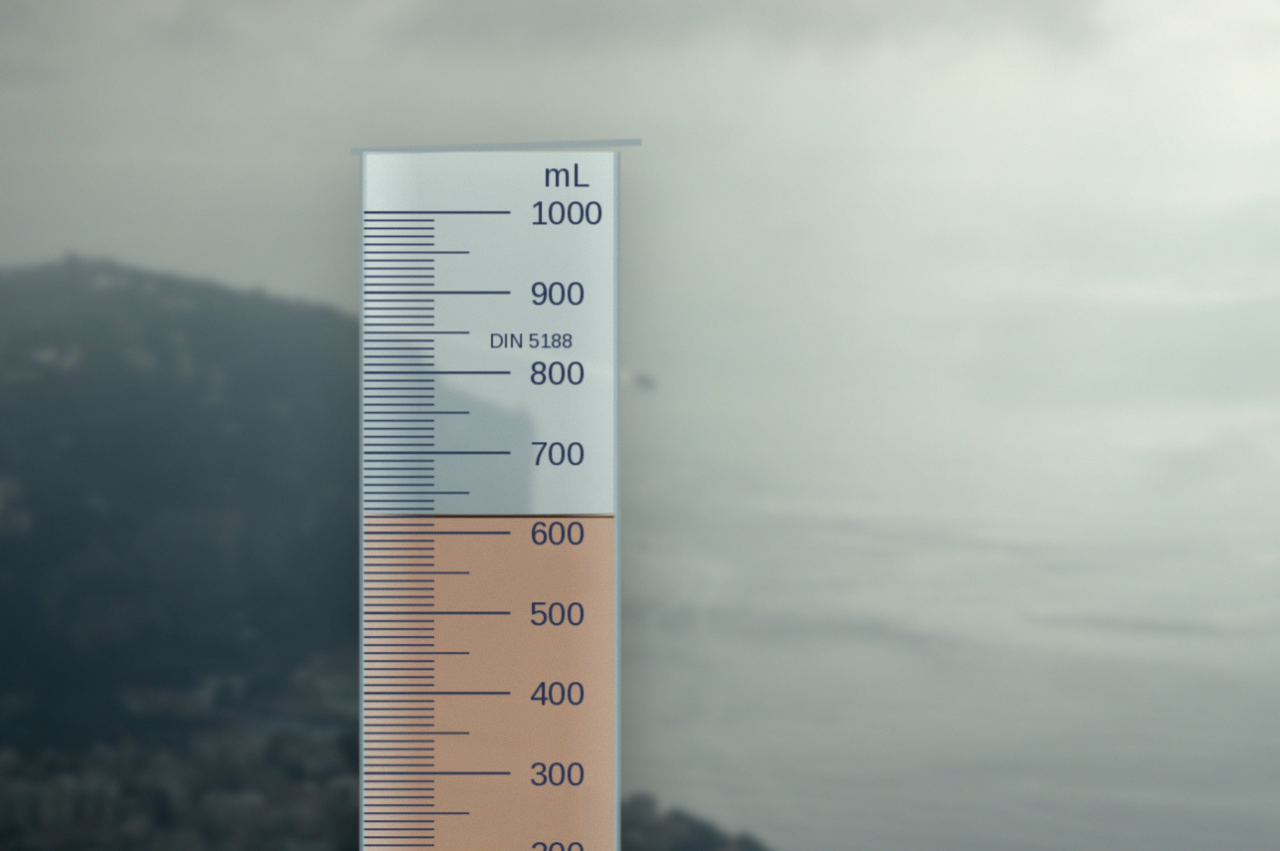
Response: mL 620
